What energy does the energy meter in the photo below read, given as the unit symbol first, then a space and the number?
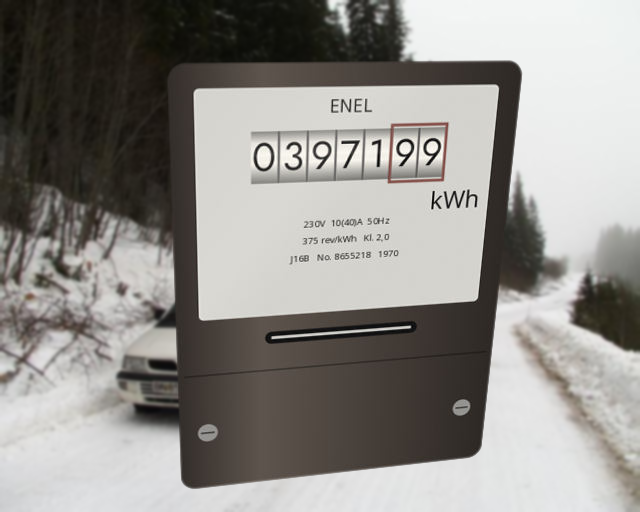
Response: kWh 3971.99
